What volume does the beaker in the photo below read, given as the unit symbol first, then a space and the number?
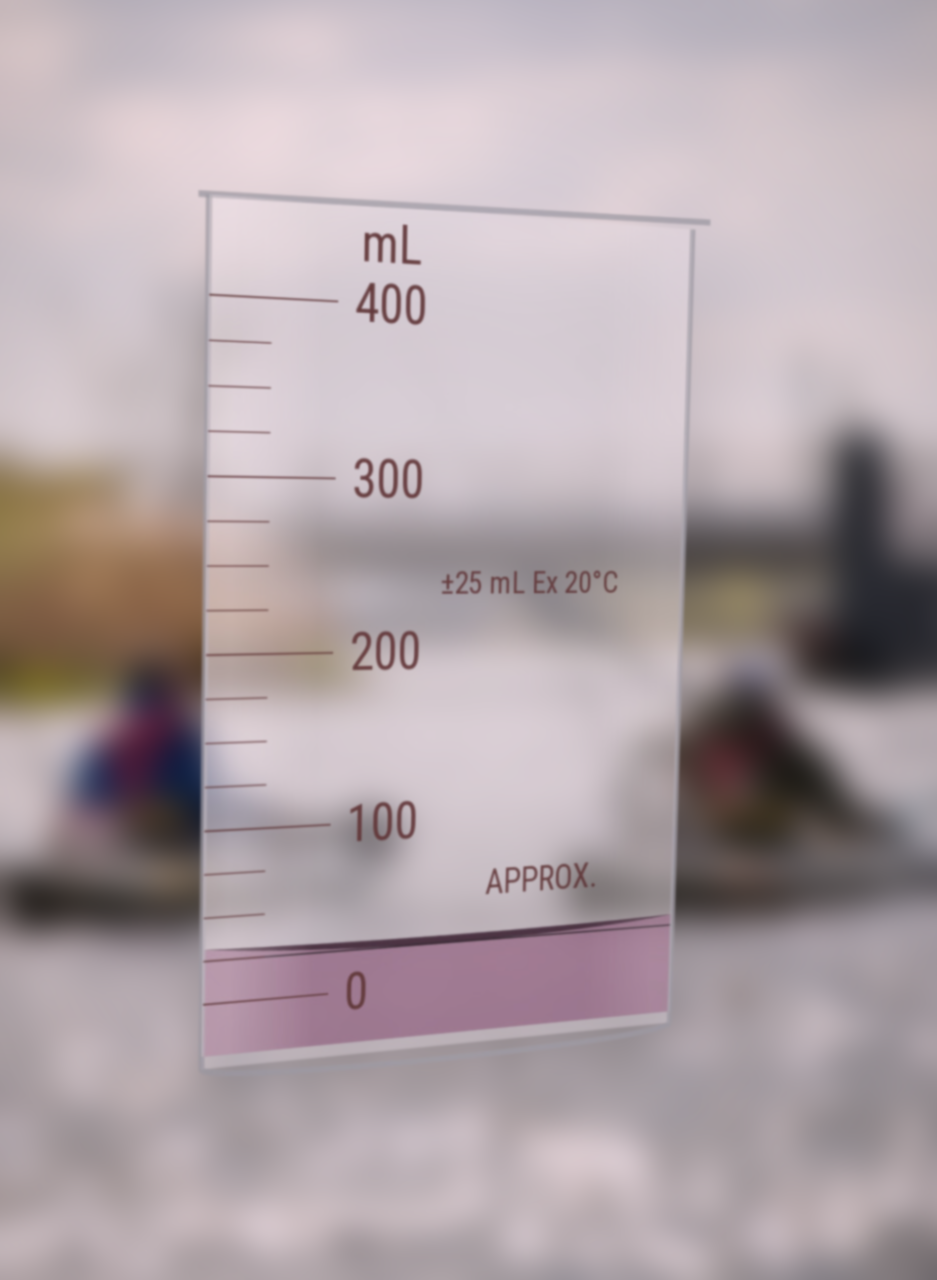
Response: mL 25
